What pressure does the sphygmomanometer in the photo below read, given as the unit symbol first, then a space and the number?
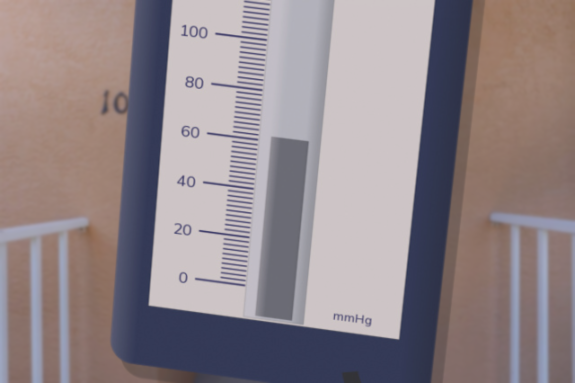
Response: mmHg 62
